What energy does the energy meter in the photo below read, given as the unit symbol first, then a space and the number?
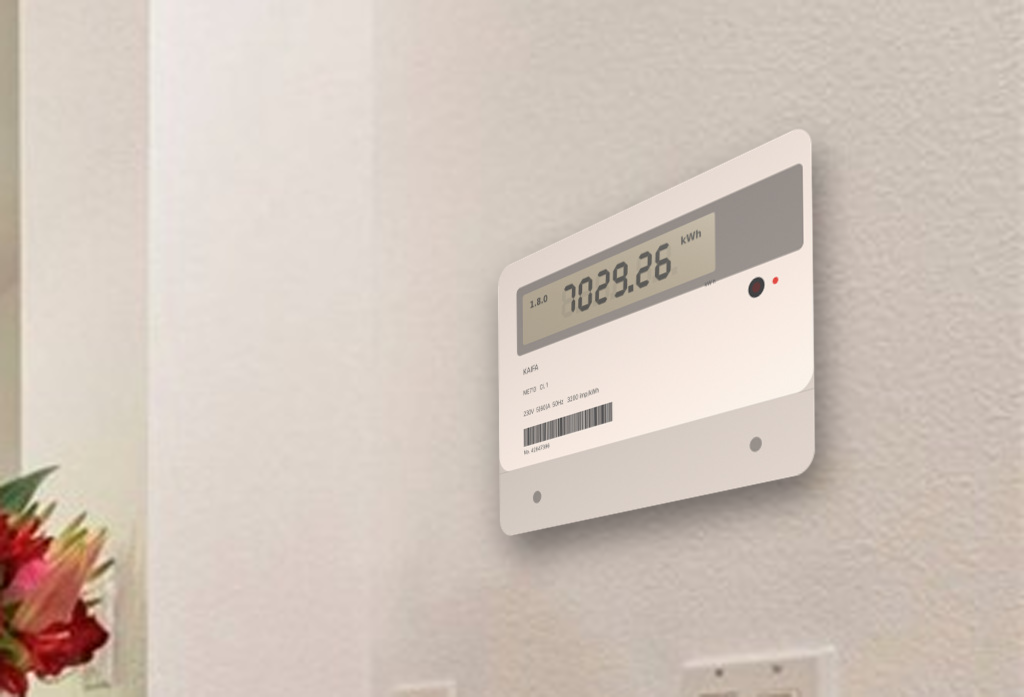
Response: kWh 7029.26
